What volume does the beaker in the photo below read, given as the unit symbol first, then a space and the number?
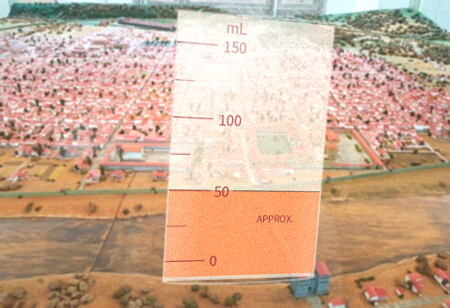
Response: mL 50
